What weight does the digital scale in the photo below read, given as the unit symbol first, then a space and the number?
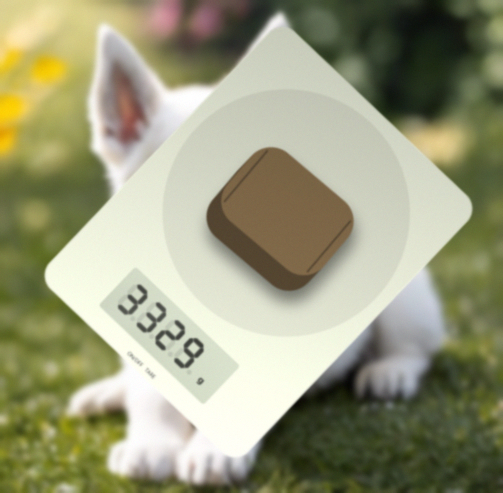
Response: g 3329
